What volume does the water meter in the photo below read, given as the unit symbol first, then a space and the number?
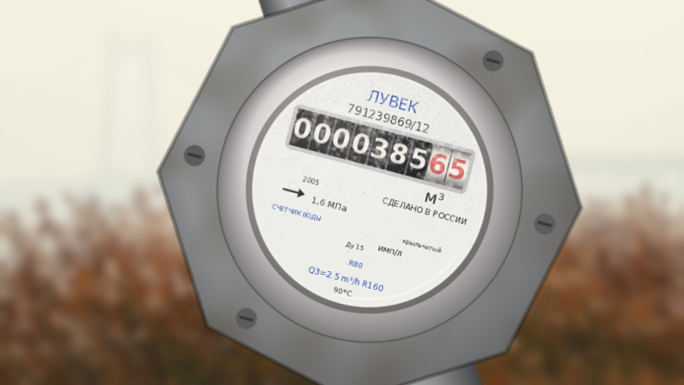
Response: m³ 385.65
